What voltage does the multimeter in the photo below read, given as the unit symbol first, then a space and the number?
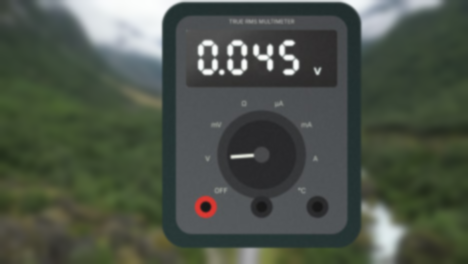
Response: V 0.045
